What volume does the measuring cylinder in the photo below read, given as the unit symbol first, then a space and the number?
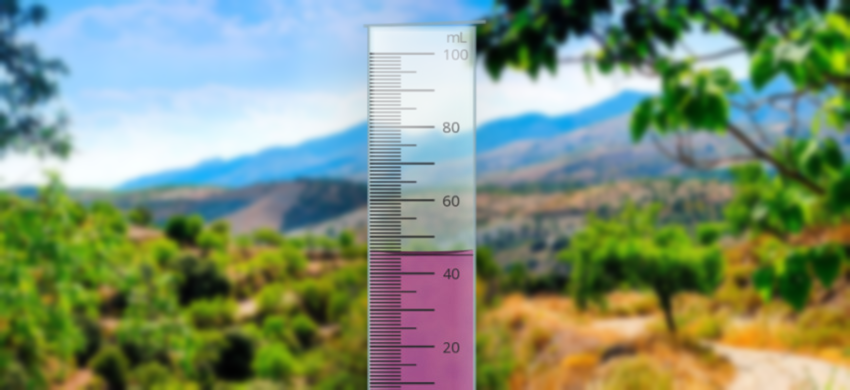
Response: mL 45
